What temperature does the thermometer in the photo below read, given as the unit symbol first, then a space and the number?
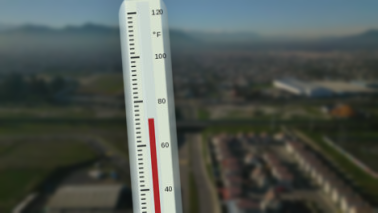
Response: °F 72
